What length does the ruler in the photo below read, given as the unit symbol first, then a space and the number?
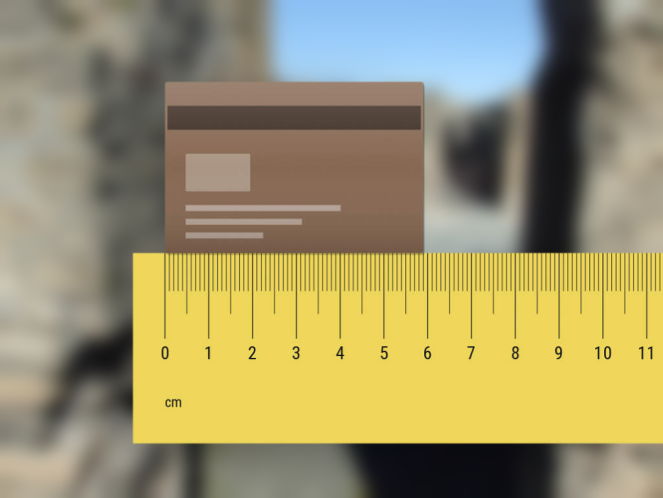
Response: cm 5.9
